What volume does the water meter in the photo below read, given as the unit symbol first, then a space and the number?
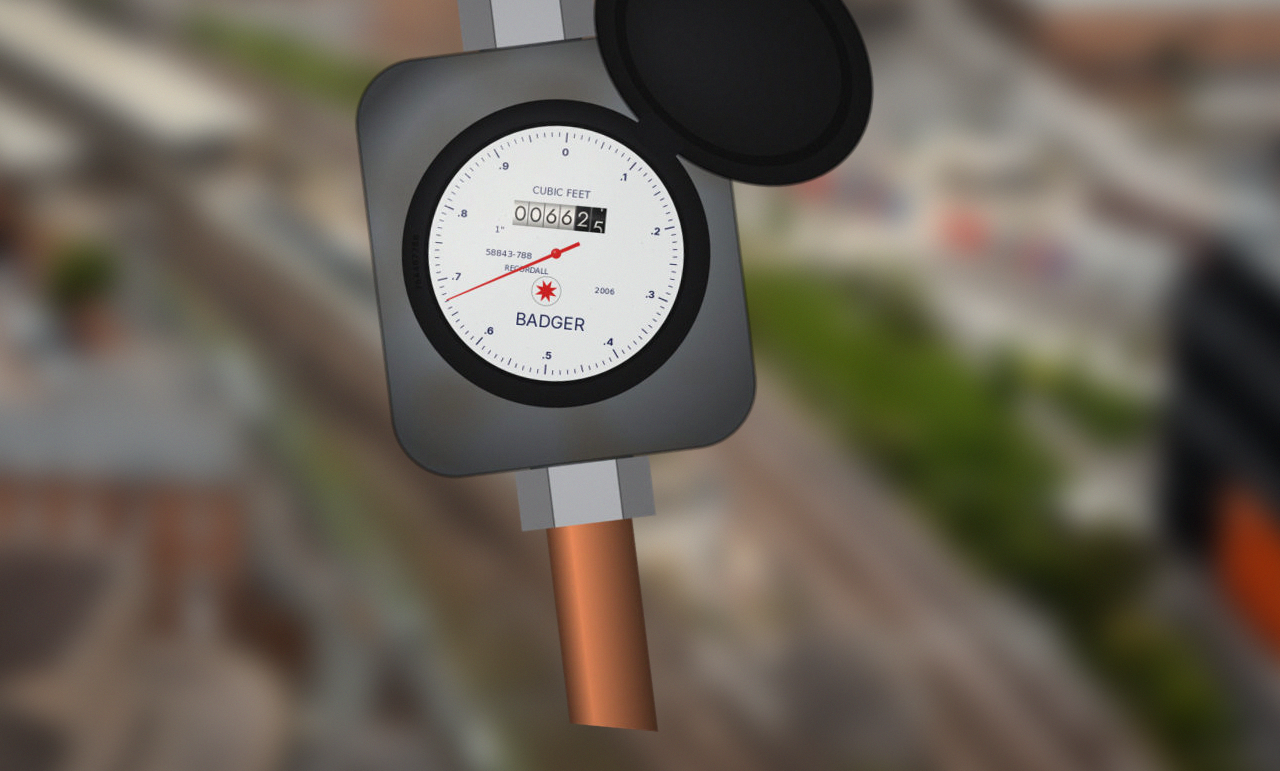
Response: ft³ 6624.67
